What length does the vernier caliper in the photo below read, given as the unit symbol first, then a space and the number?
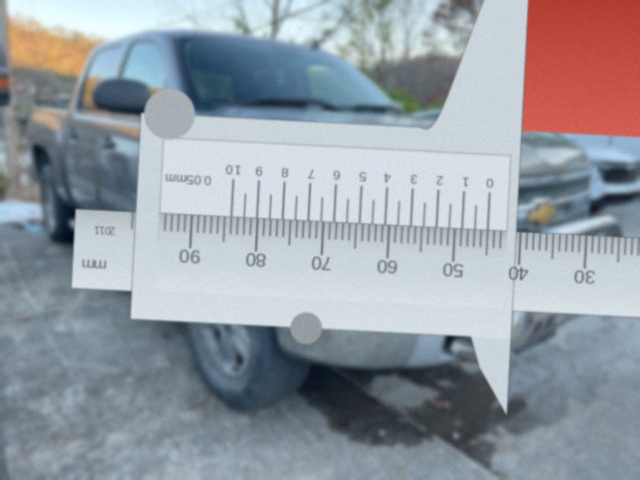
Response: mm 45.0
